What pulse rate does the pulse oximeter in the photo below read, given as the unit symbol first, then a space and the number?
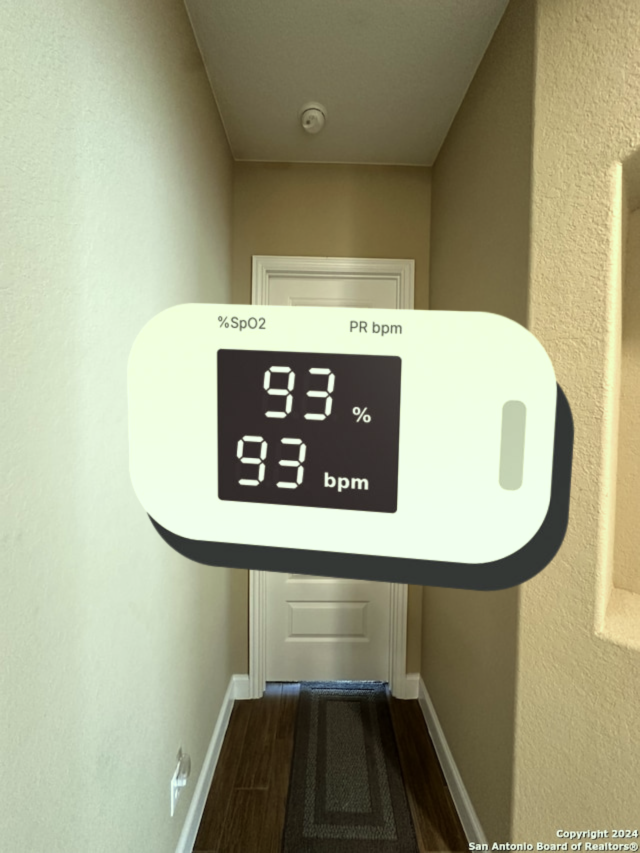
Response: bpm 93
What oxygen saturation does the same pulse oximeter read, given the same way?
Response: % 93
